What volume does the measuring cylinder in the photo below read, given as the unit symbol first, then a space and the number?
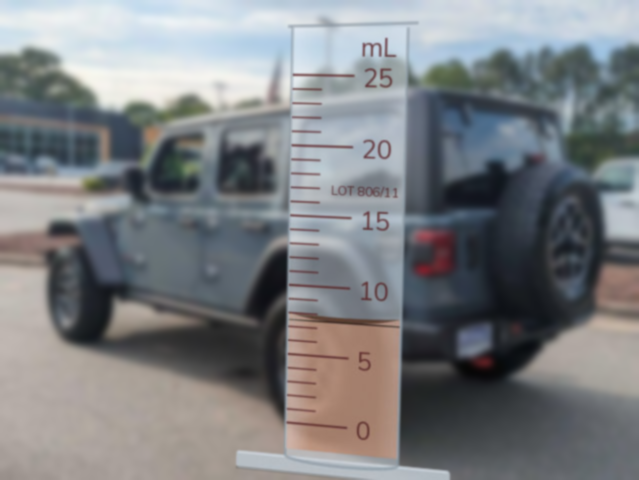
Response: mL 7.5
